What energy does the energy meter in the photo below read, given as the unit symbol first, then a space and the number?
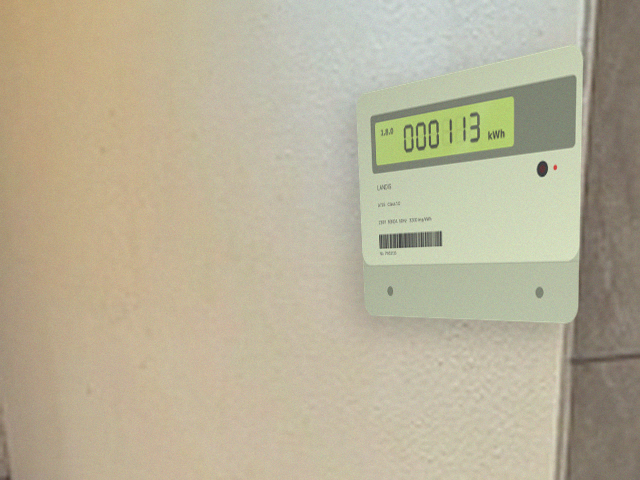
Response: kWh 113
